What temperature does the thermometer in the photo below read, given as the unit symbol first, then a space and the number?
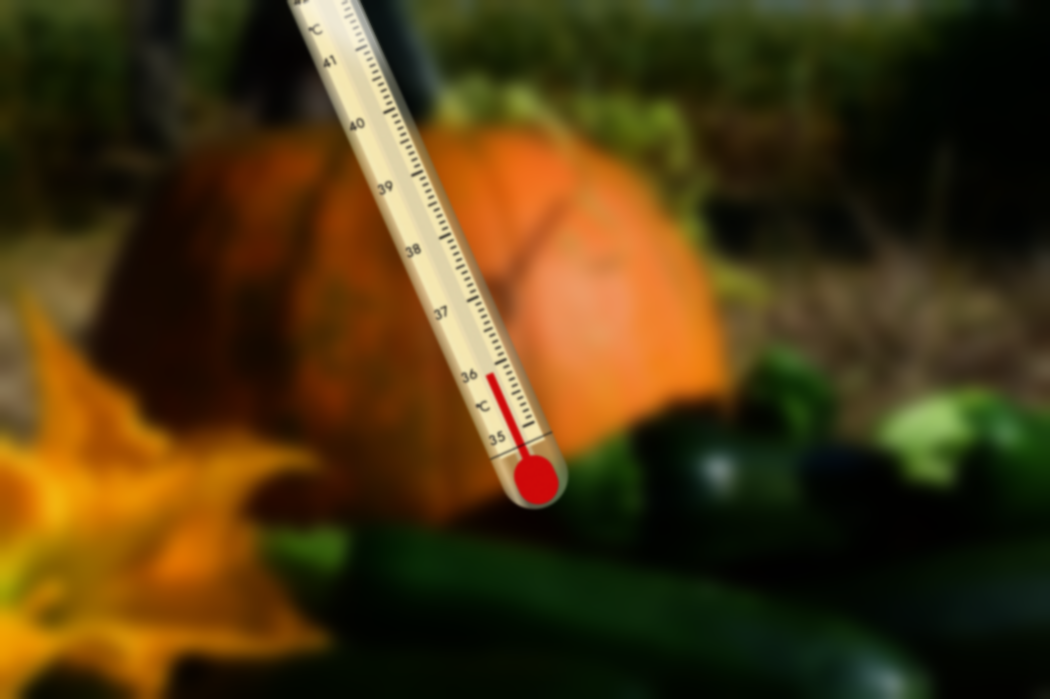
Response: °C 35.9
